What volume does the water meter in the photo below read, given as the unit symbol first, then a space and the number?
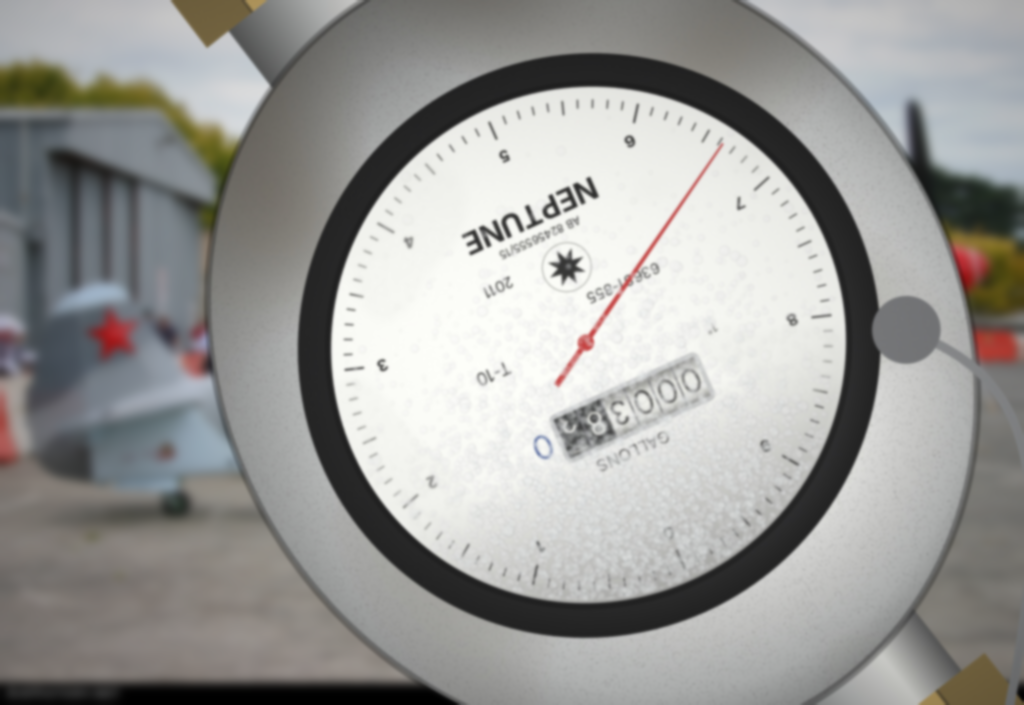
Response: gal 3826.6
